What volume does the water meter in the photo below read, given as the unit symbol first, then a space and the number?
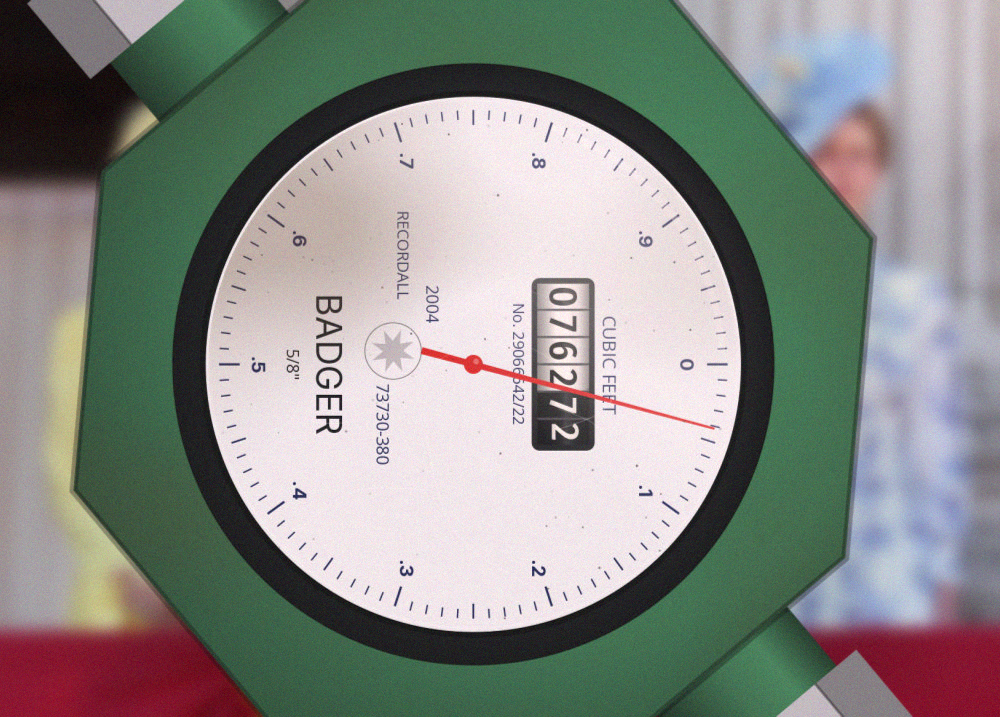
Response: ft³ 76272.04
